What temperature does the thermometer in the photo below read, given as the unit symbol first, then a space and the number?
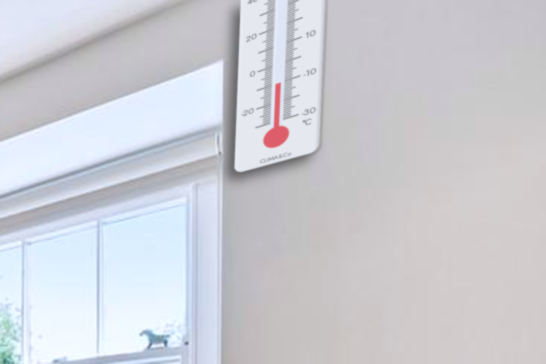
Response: °C -10
